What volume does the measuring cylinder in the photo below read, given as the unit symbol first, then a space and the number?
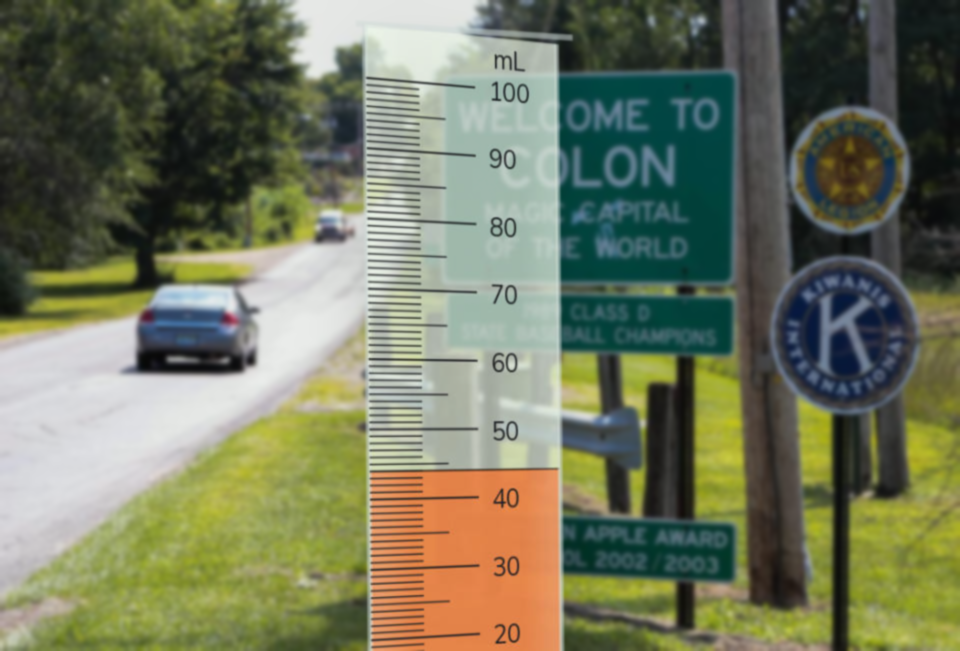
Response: mL 44
